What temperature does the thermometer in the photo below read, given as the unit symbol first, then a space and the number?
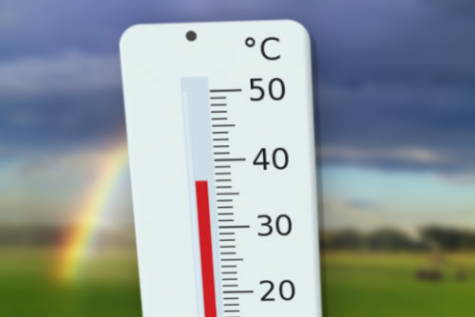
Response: °C 37
